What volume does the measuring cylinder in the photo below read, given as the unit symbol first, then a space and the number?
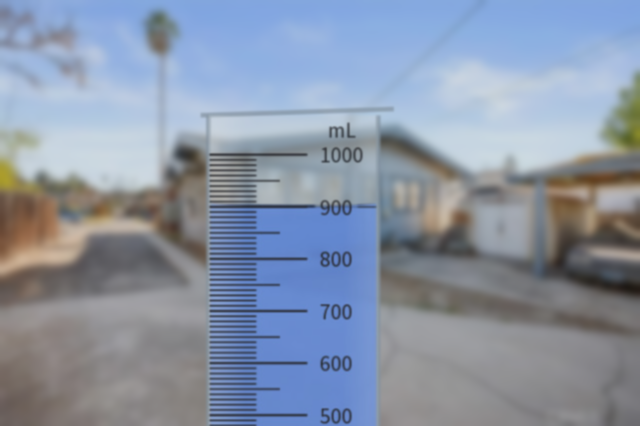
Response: mL 900
